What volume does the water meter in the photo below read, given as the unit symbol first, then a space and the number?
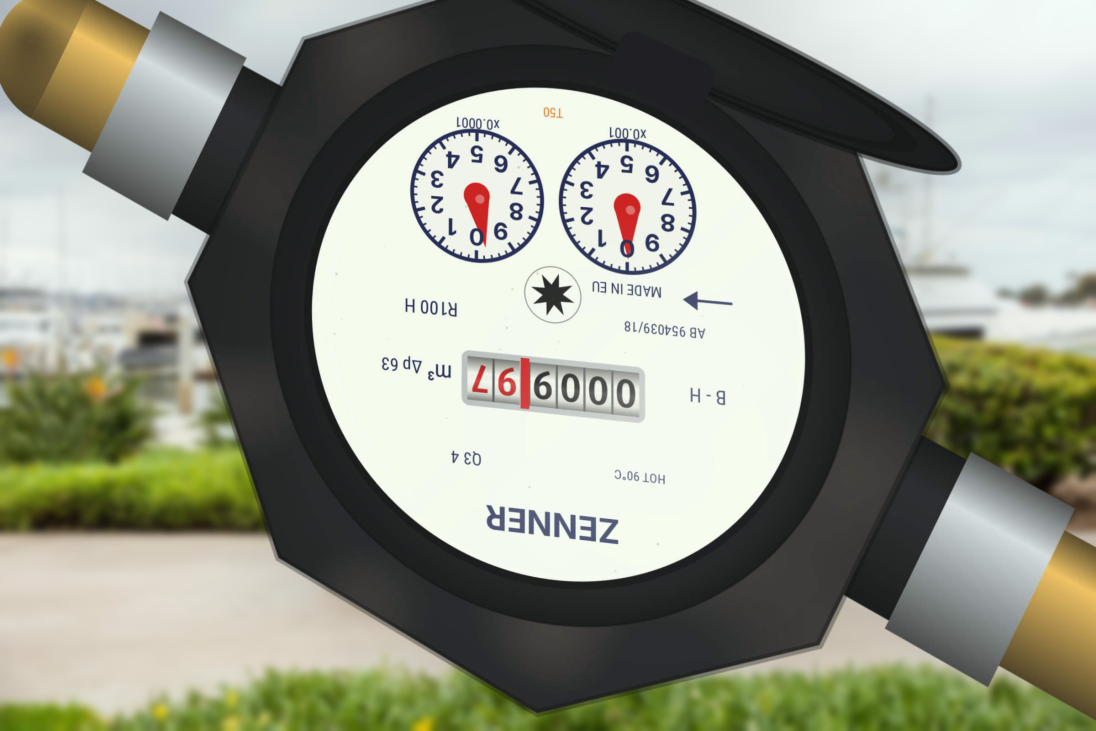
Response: m³ 9.9699
